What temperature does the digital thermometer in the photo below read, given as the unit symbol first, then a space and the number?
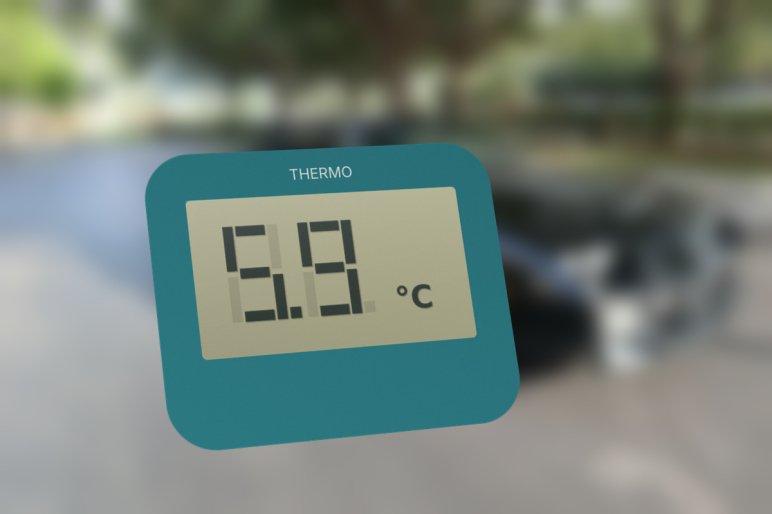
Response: °C 5.9
